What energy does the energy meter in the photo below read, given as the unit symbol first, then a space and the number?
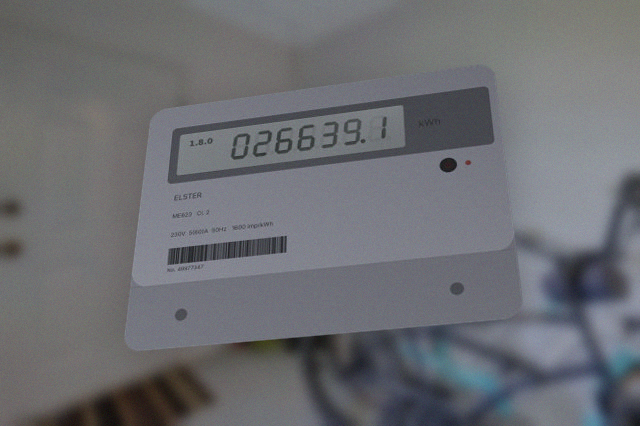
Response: kWh 26639.1
